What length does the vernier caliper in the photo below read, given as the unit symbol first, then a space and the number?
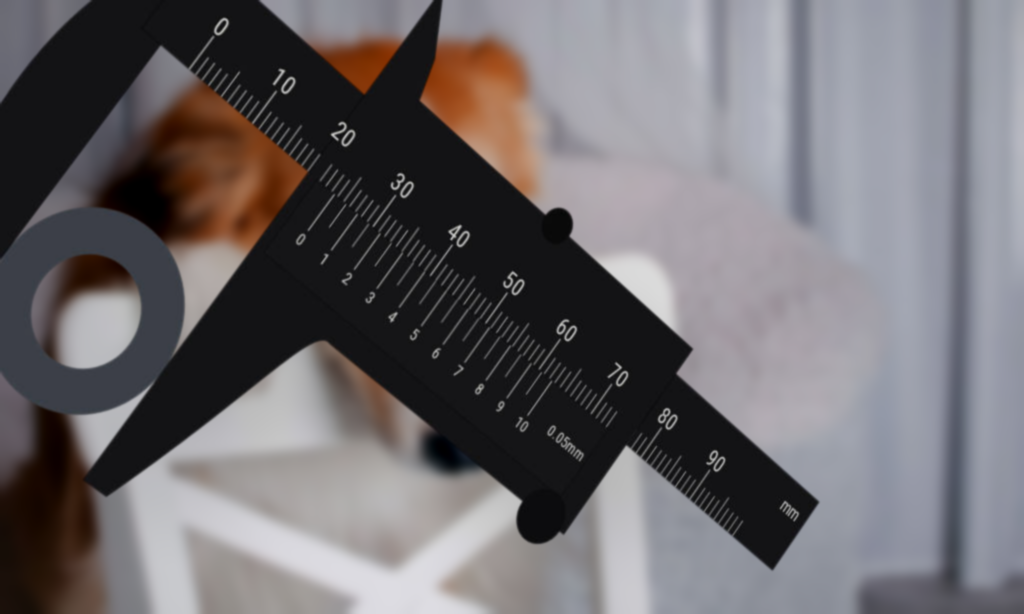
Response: mm 23.5
